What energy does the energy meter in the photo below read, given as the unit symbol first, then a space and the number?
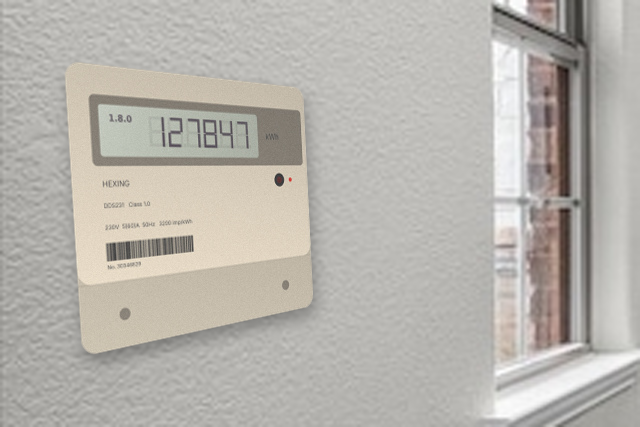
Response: kWh 127847
